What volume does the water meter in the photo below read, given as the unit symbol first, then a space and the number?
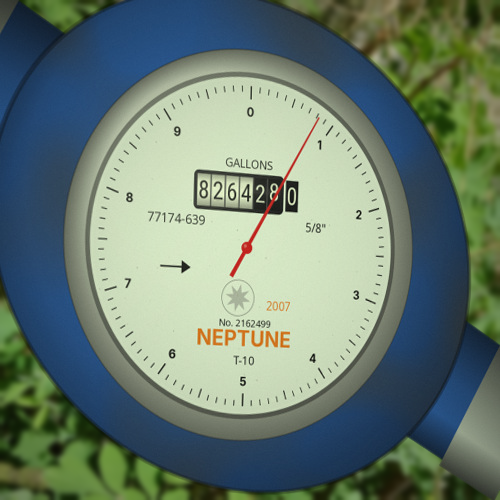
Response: gal 8264280.8
